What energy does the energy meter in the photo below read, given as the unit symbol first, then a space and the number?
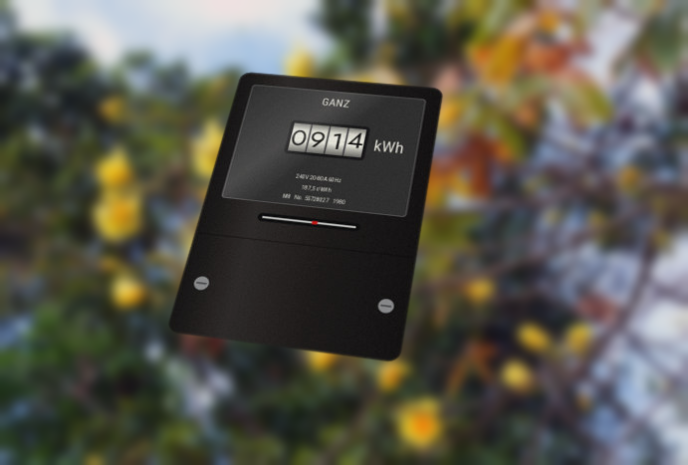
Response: kWh 914
